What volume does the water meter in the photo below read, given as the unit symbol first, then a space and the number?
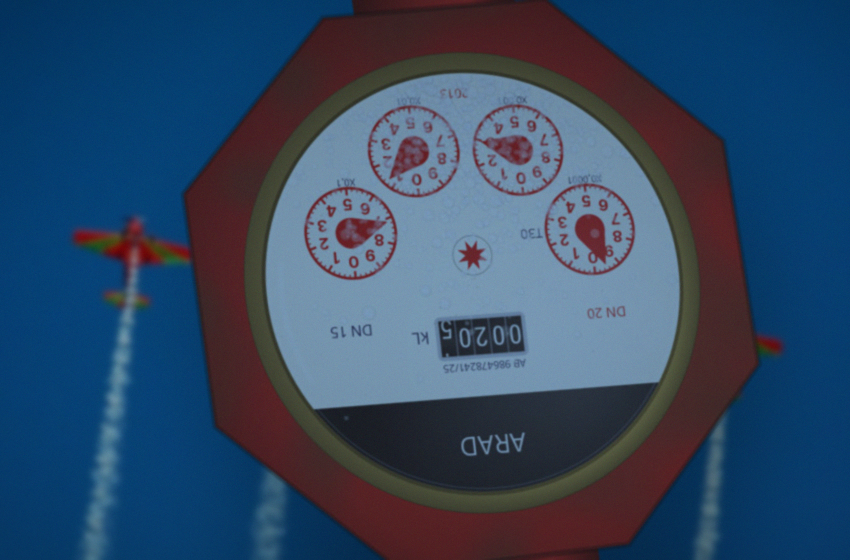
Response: kL 204.7129
